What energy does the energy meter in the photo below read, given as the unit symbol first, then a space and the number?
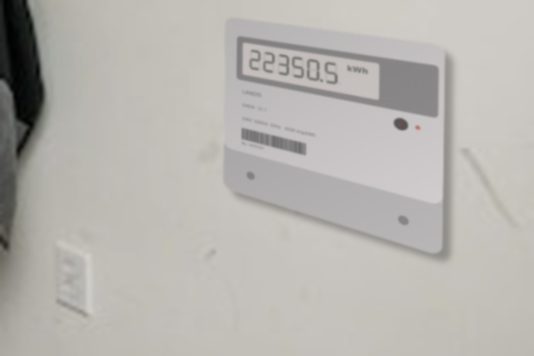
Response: kWh 22350.5
